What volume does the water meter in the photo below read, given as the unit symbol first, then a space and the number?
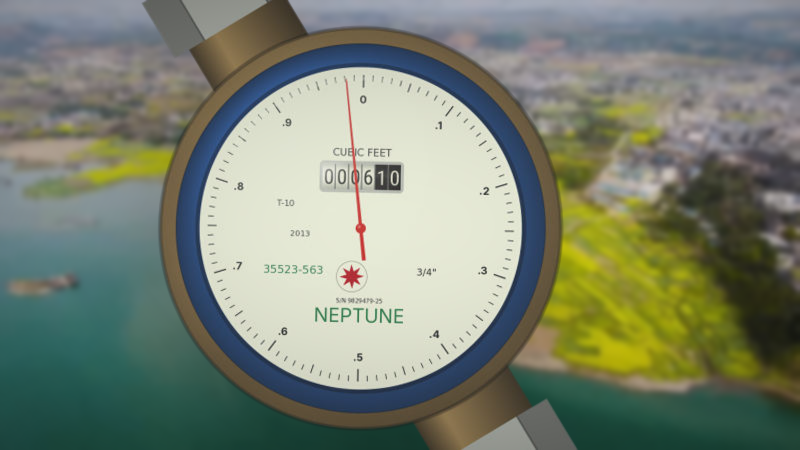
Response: ft³ 609.98
